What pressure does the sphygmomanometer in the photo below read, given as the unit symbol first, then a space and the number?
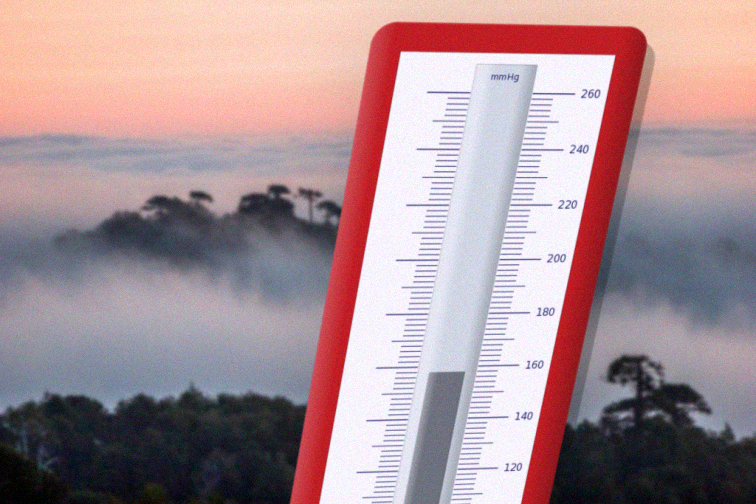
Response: mmHg 158
